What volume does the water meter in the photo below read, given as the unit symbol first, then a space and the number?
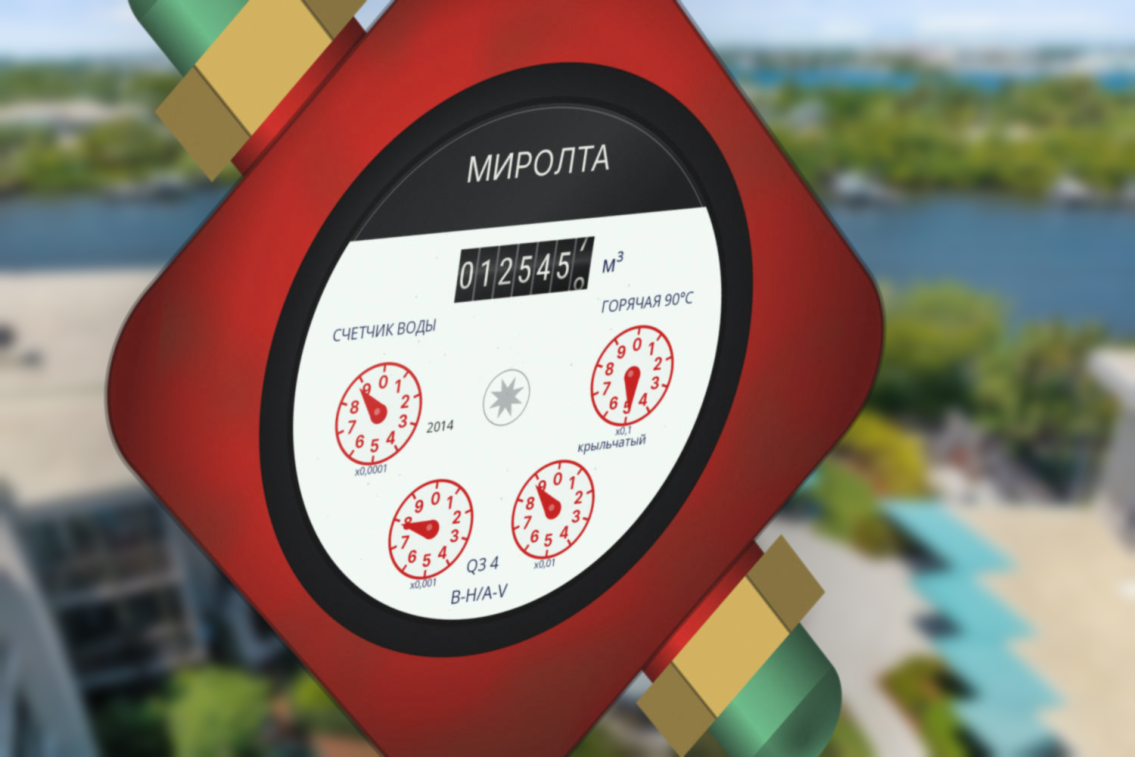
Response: m³ 125457.4878
